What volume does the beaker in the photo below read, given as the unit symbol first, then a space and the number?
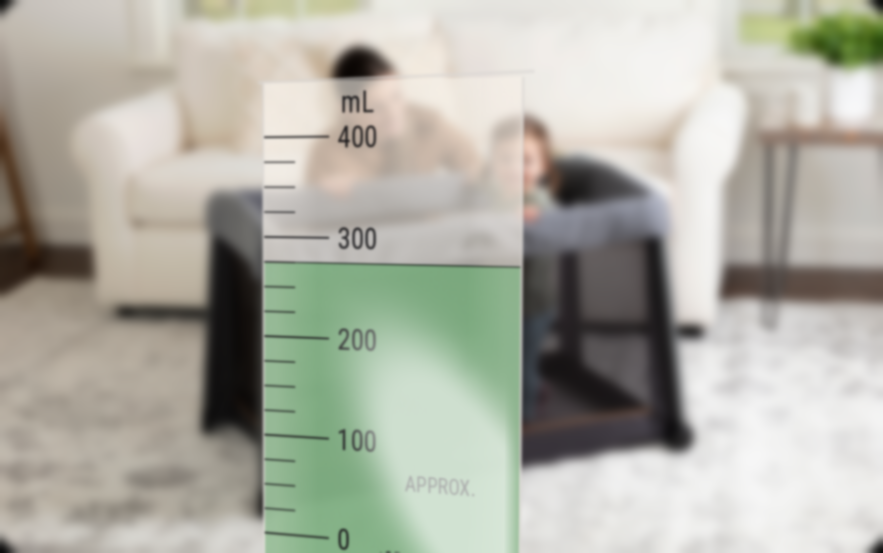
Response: mL 275
